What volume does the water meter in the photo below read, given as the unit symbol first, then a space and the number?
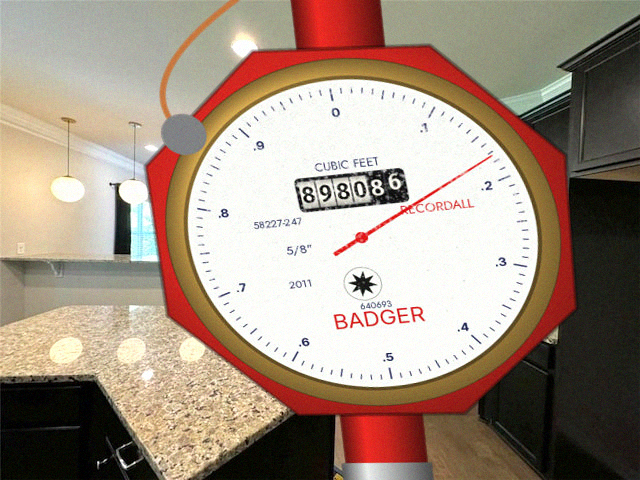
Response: ft³ 898086.17
